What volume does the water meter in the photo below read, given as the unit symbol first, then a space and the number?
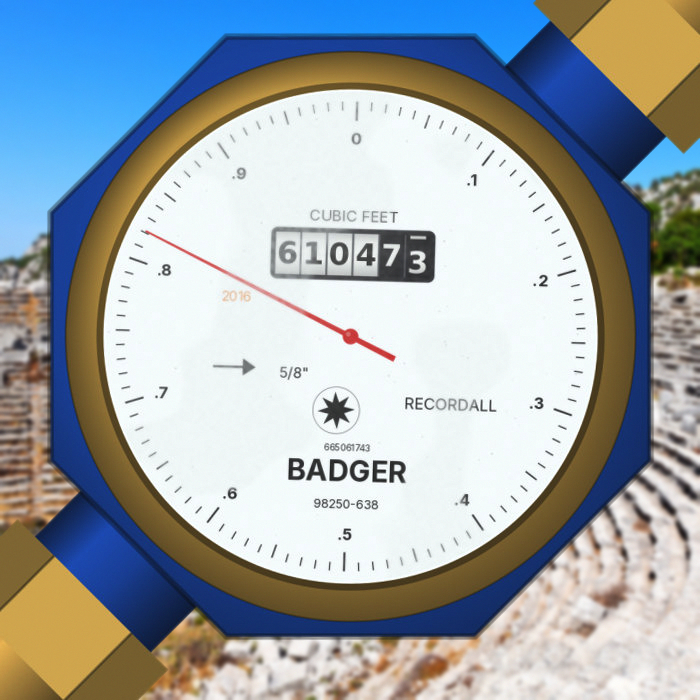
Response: ft³ 610472.82
